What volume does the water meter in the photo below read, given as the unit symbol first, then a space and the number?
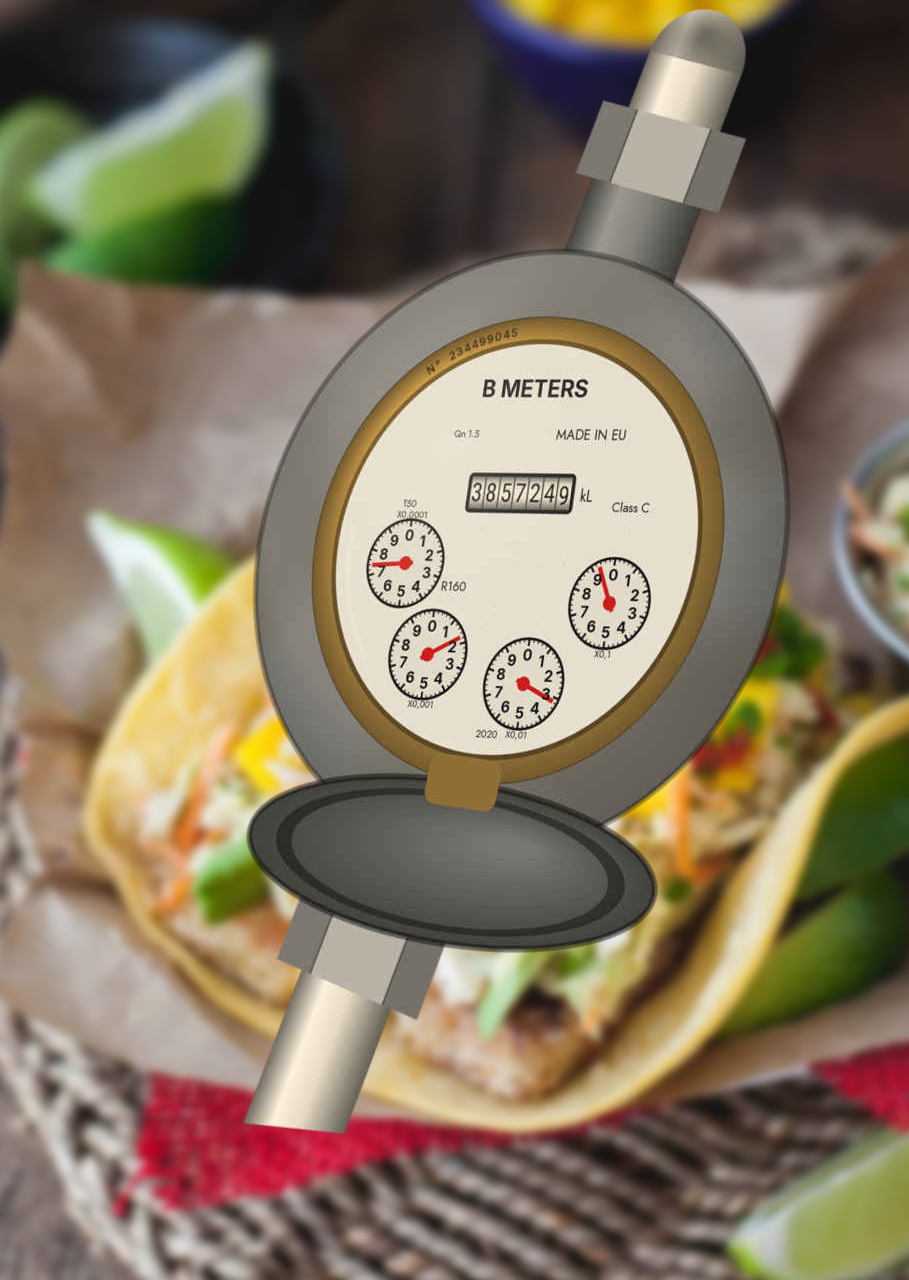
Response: kL 3857248.9317
